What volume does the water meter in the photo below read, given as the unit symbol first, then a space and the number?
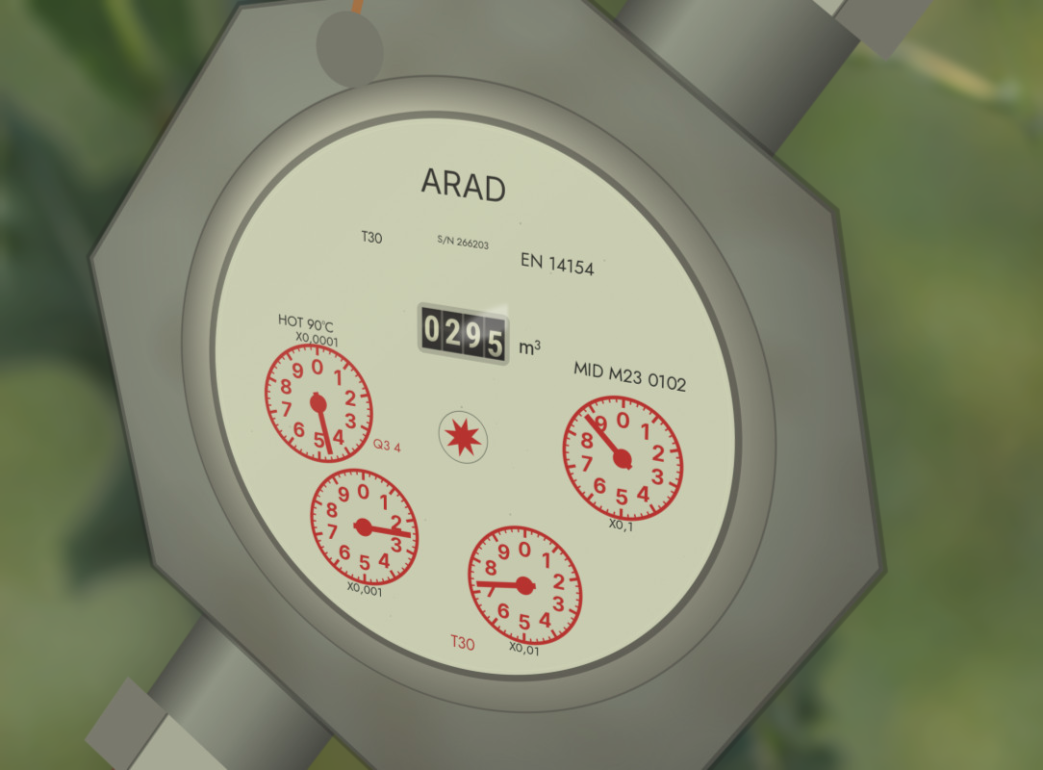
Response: m³ 294.8724
